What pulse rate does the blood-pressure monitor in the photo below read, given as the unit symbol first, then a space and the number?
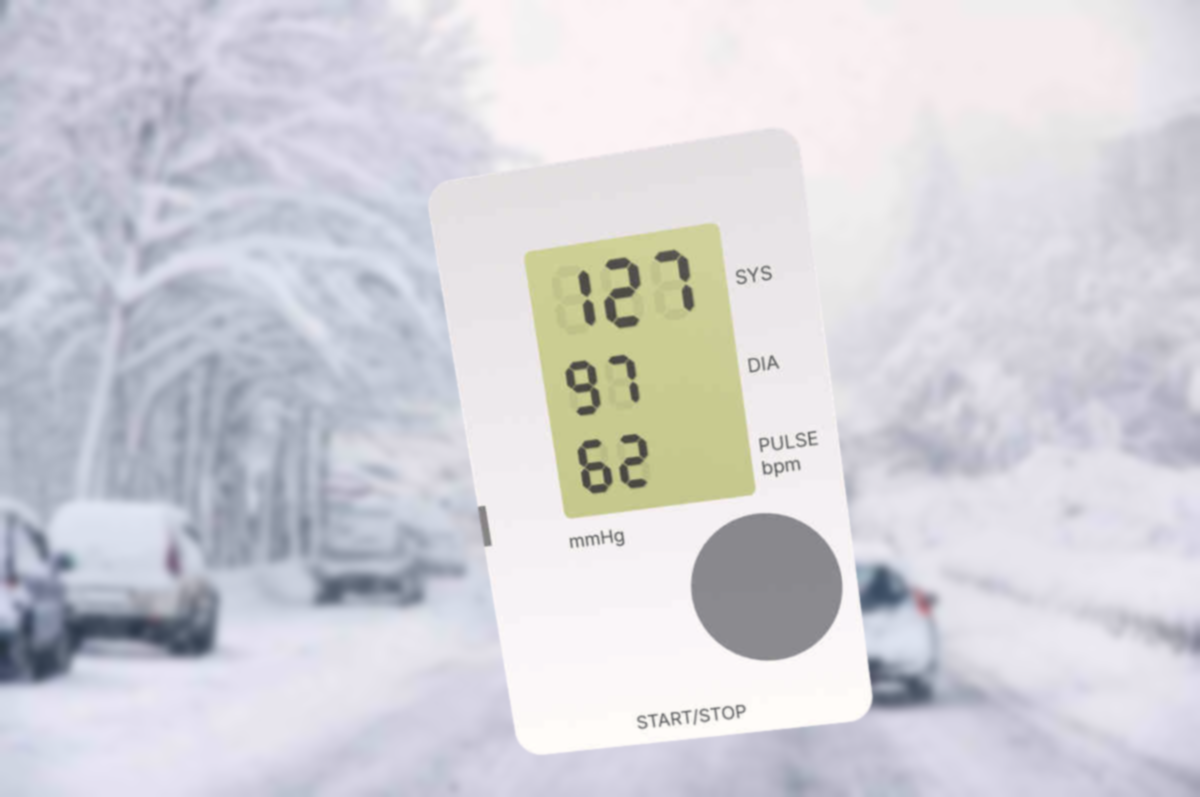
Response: bpm 62
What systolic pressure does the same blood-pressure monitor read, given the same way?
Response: mmHg 127
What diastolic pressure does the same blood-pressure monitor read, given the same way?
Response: mmHg 97
